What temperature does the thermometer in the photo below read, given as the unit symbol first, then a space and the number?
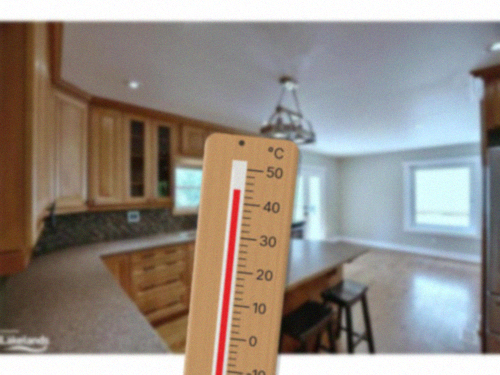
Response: °C 44
